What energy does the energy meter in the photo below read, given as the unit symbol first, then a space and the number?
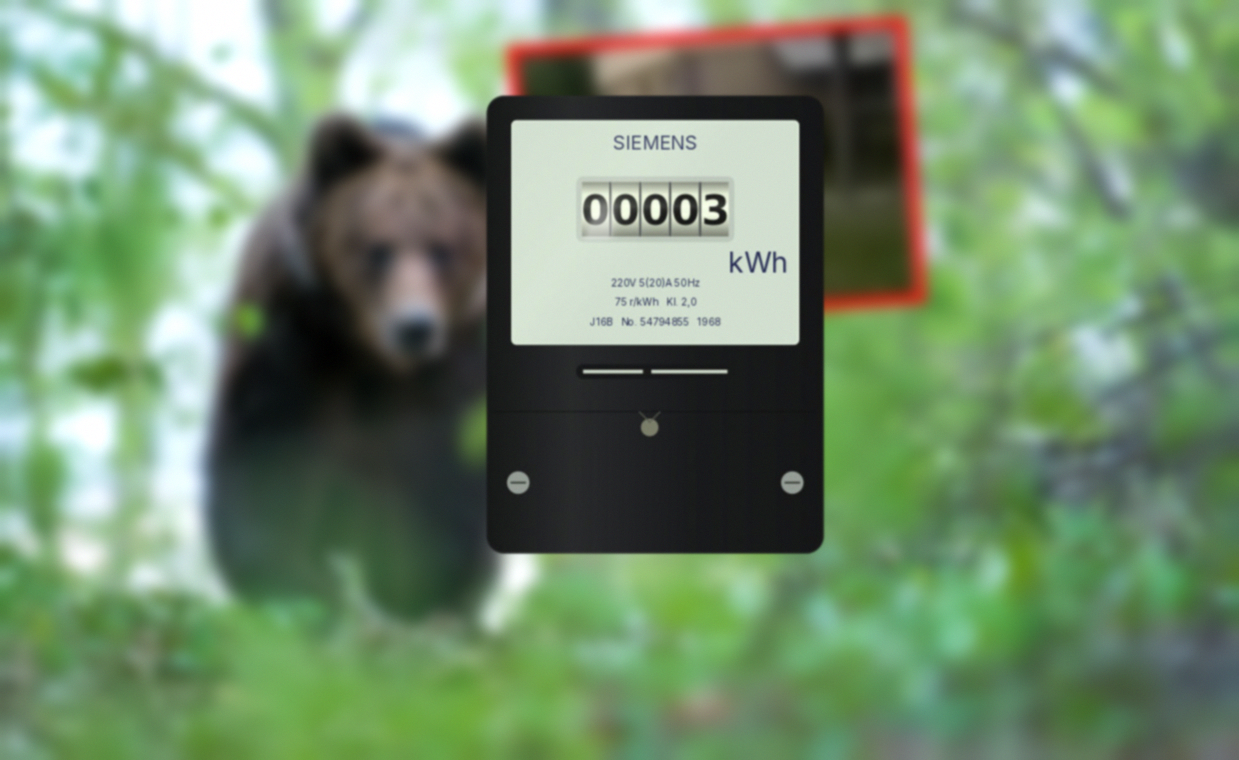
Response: kWh 3
